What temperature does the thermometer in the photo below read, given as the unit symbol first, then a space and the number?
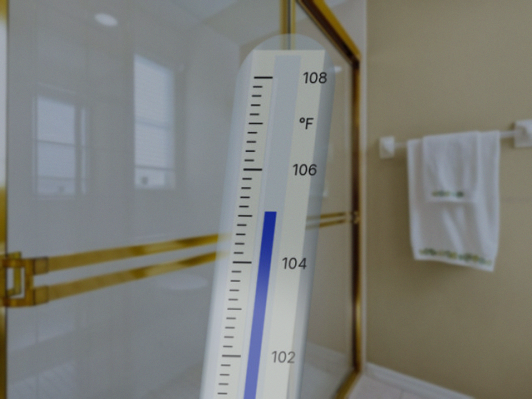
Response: °F 105.1
